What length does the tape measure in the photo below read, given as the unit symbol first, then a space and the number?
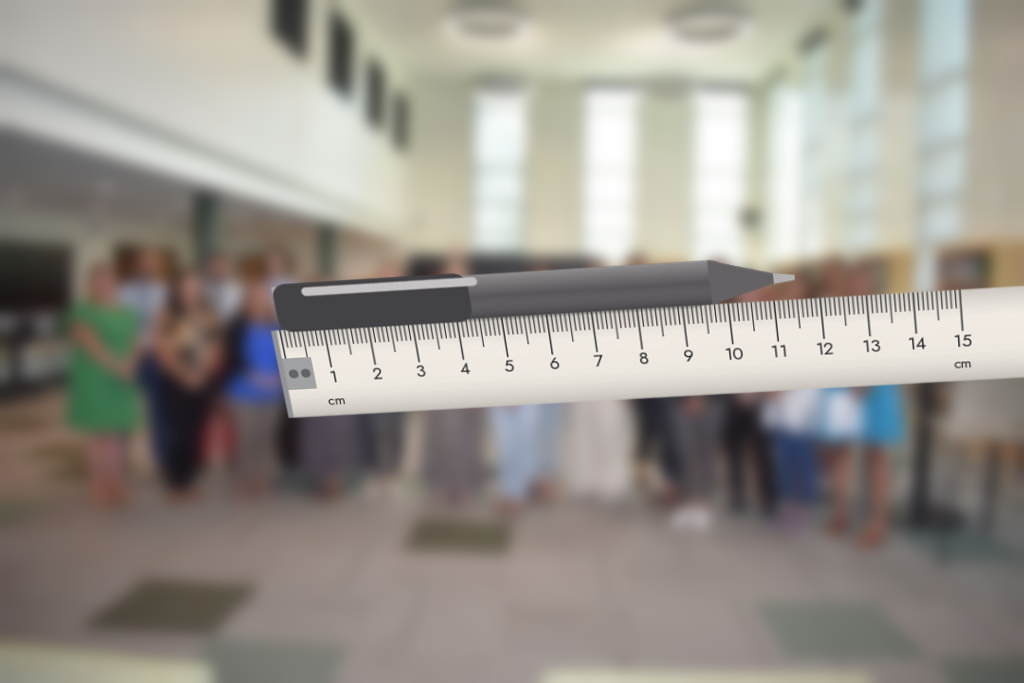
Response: cm 11.5
